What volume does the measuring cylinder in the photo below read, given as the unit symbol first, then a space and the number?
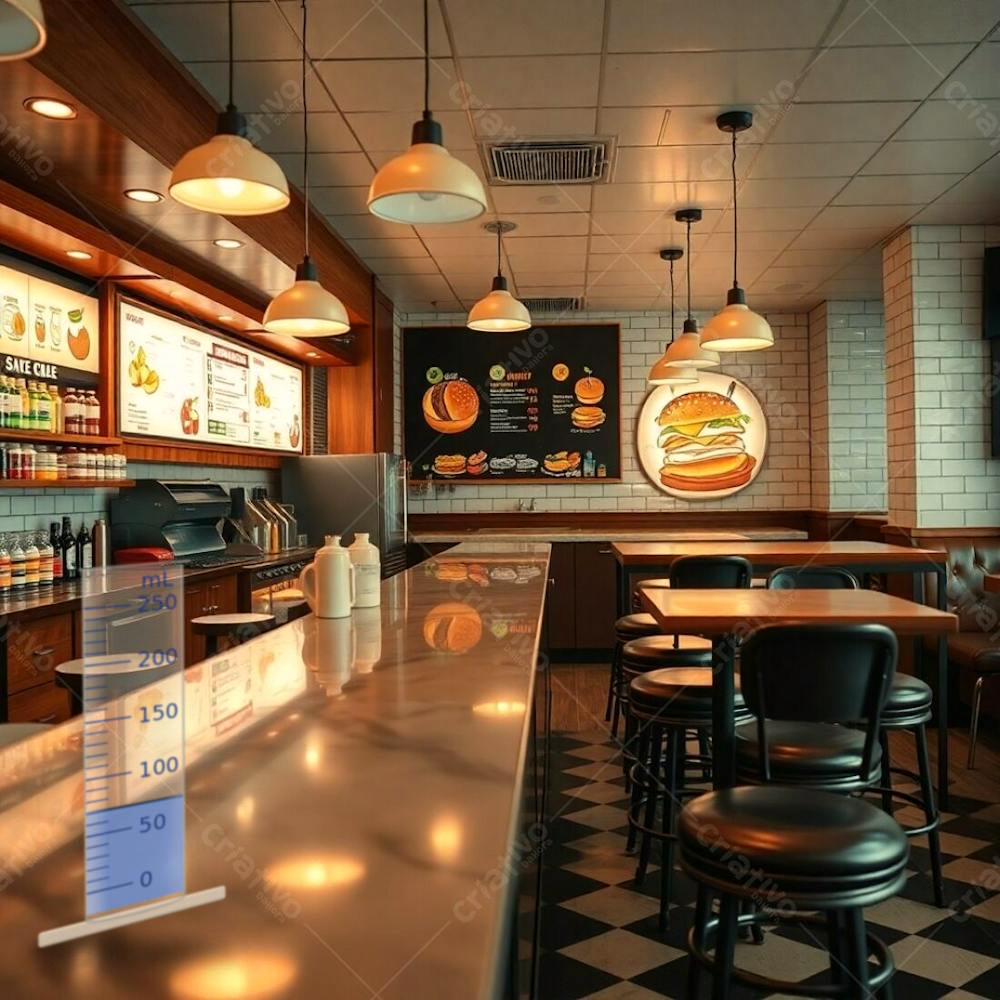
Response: mL 70
